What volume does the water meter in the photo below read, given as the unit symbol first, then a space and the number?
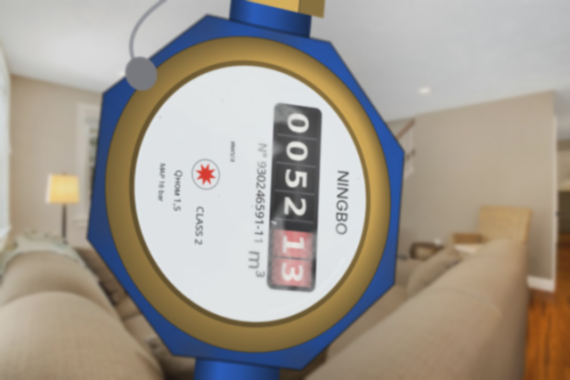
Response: m³ 52.13
